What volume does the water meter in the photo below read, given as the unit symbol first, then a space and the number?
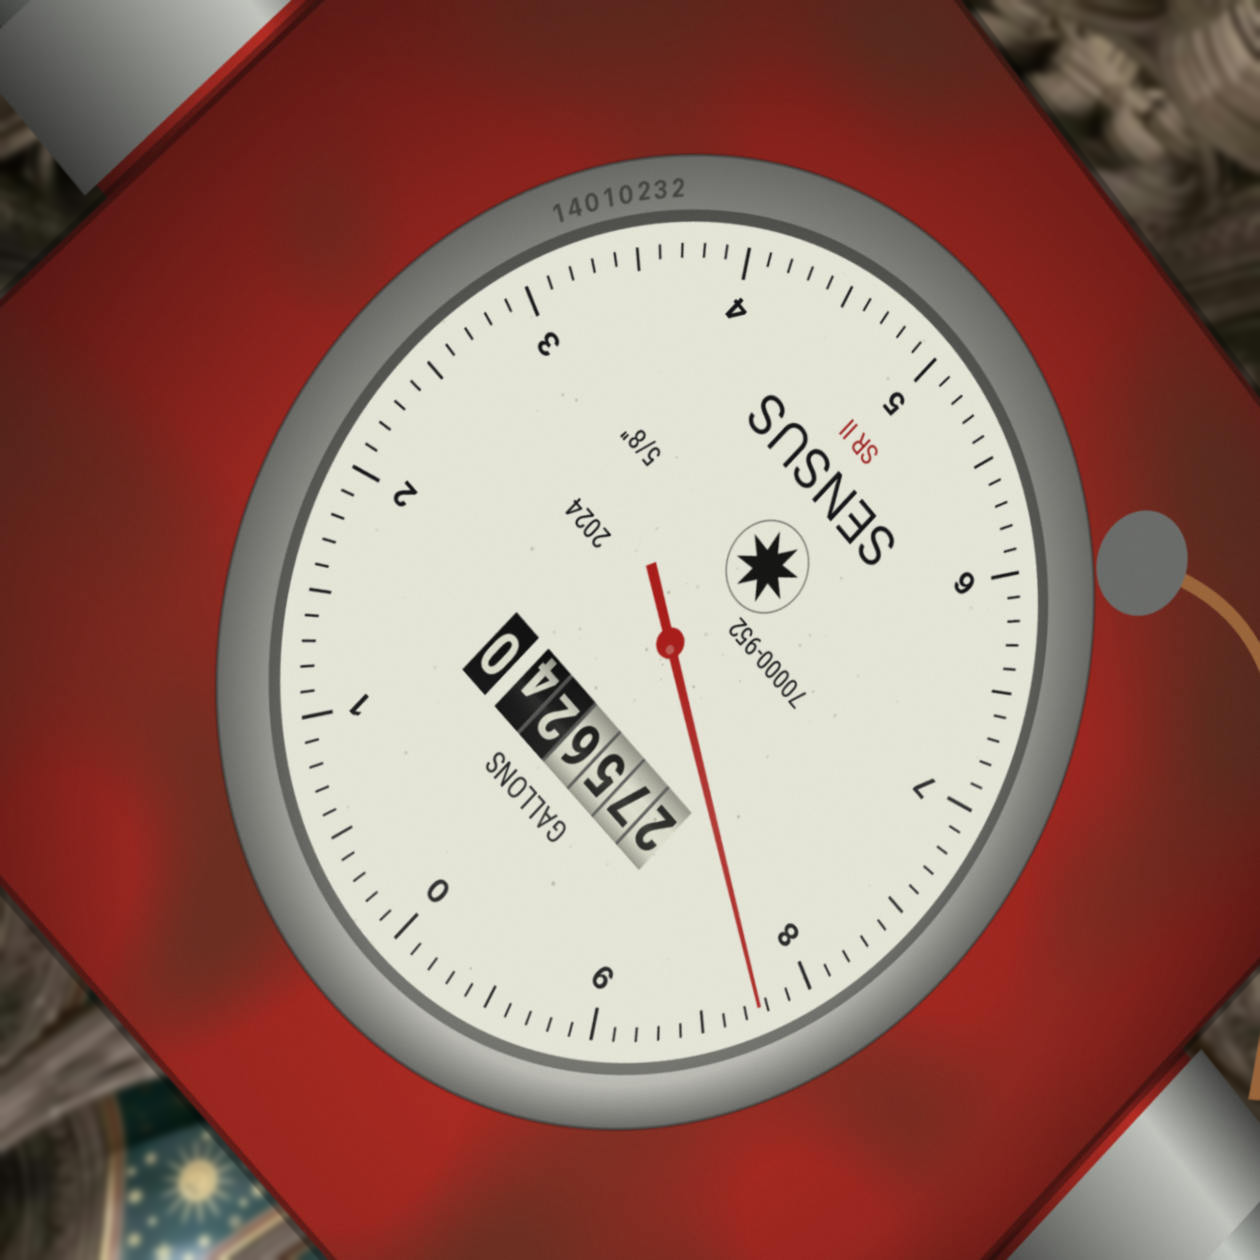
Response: gal 2756238.2
